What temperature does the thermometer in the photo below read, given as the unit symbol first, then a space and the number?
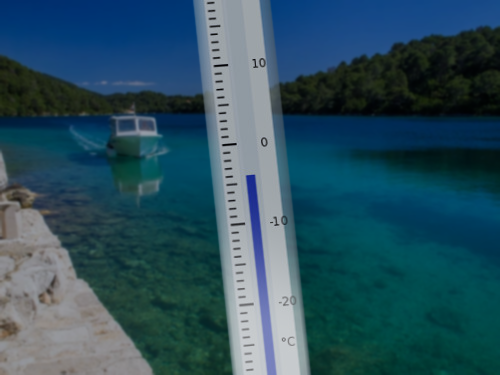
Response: °C -4
